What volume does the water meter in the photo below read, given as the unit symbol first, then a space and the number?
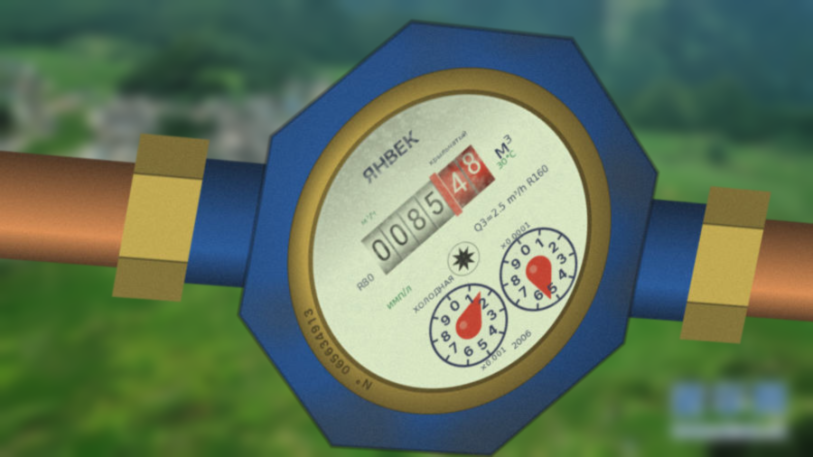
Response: m³ 85.4815
